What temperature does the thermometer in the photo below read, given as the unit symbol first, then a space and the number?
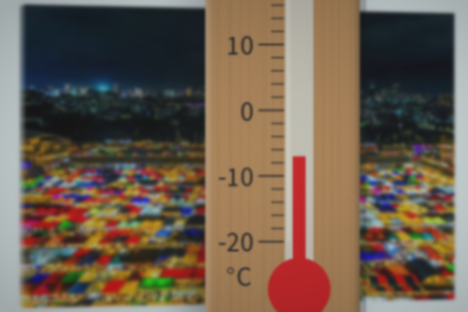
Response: °C -7
